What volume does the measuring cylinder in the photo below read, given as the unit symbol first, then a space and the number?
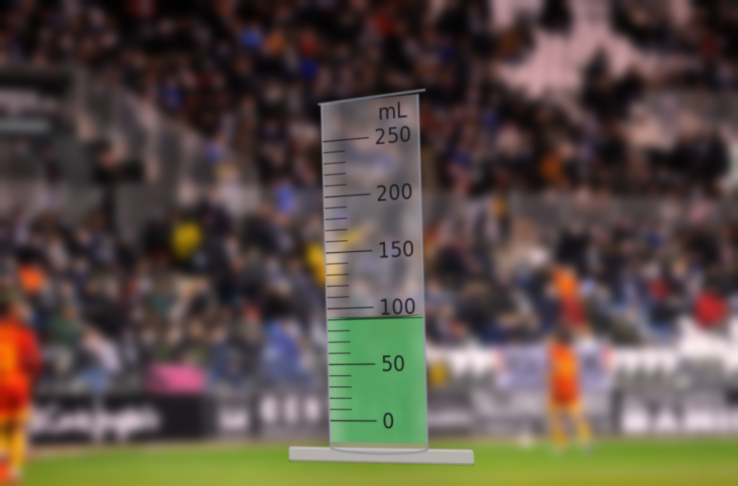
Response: mL 90
